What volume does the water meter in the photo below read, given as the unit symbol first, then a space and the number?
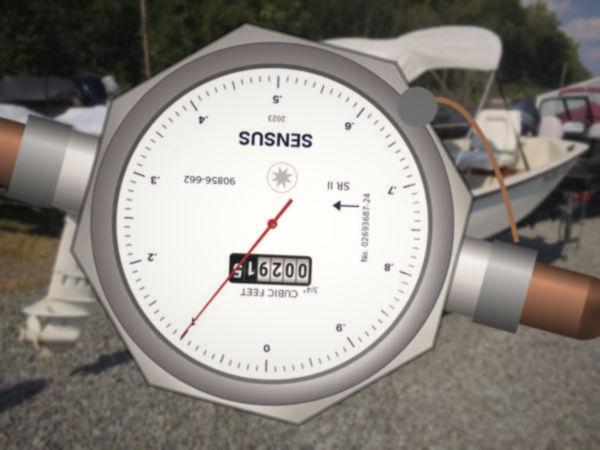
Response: ft³ 2915.10
